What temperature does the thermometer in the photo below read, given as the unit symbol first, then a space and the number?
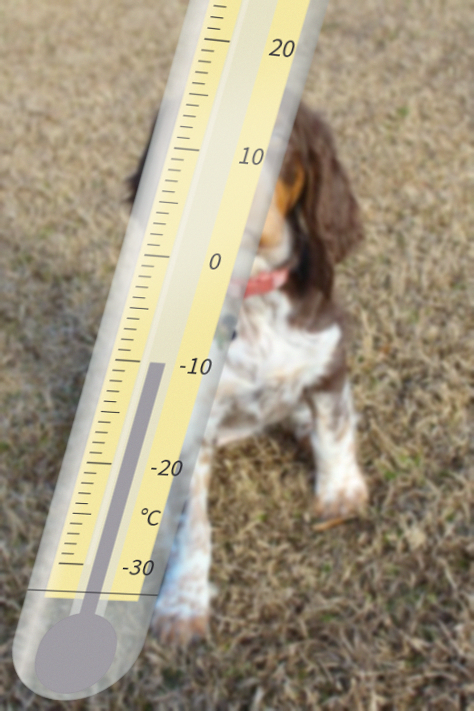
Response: °C -10
